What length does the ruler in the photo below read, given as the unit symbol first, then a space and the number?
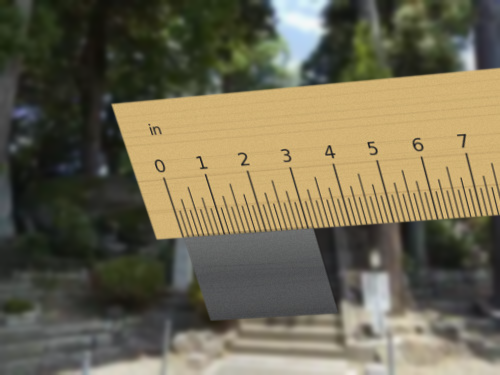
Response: in 3.125
